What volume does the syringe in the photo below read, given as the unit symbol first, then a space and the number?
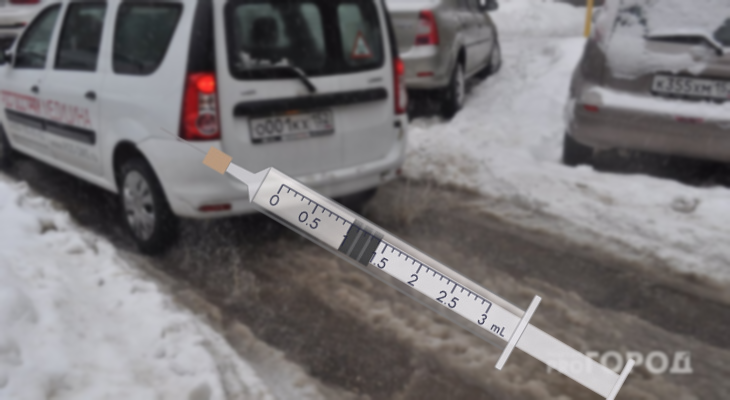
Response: mL 1
